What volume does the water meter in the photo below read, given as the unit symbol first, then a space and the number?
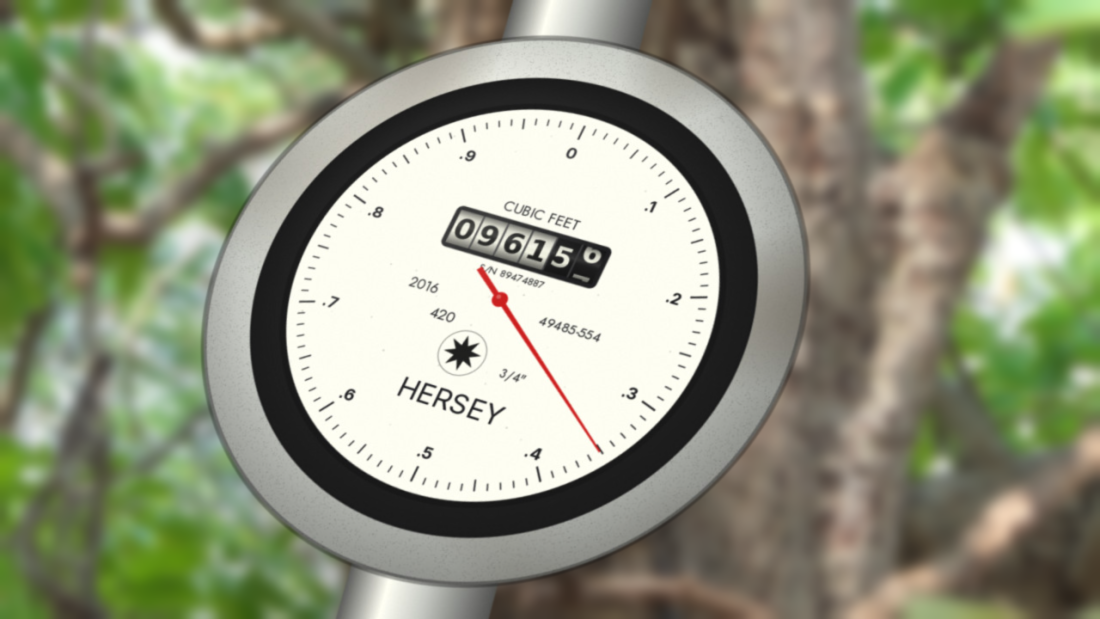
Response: ft³ 96156.35
